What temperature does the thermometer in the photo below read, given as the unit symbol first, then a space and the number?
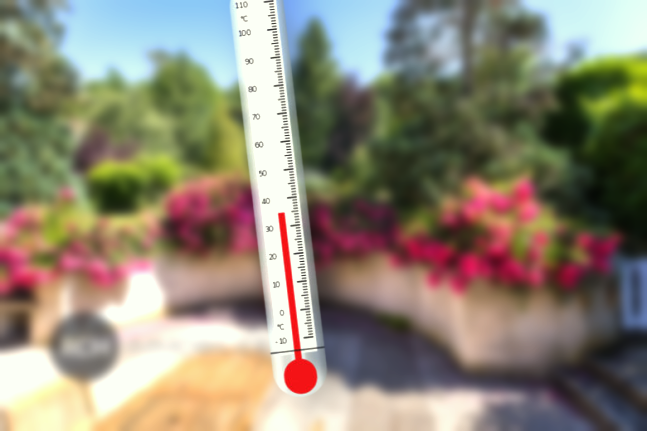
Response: °C 35
